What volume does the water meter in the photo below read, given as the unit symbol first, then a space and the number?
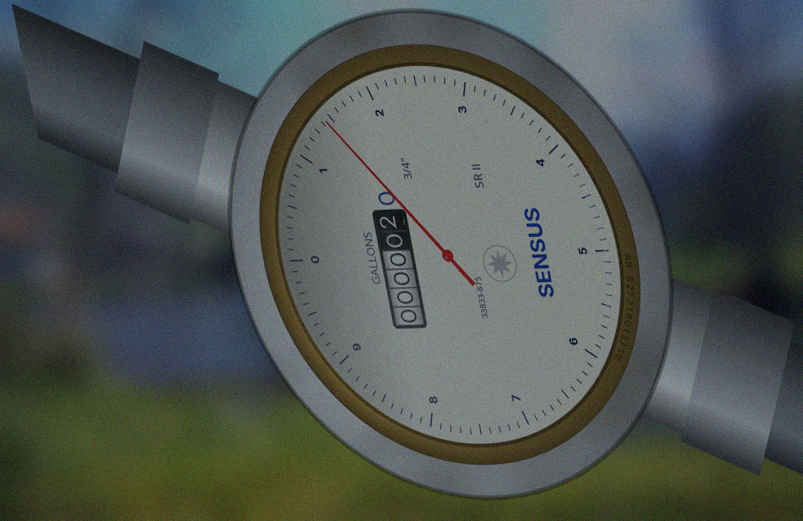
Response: gal 21.4
